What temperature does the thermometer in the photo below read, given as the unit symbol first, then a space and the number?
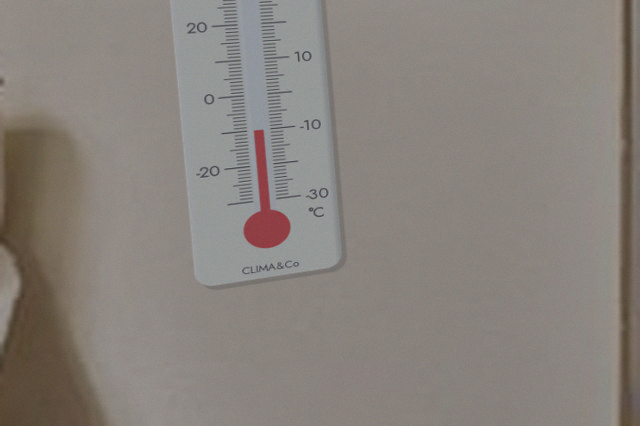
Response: °C -10
